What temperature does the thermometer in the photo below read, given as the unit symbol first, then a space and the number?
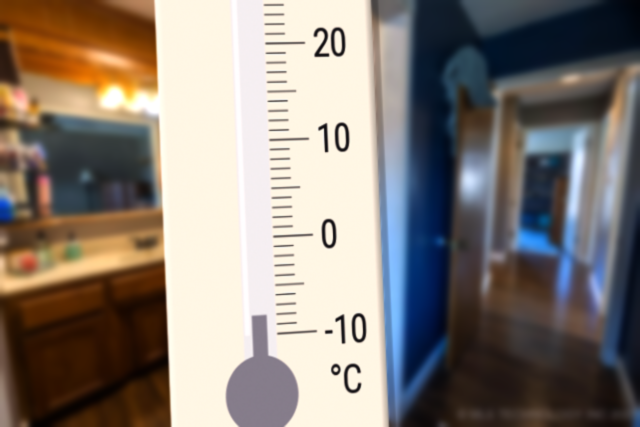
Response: °C -8
